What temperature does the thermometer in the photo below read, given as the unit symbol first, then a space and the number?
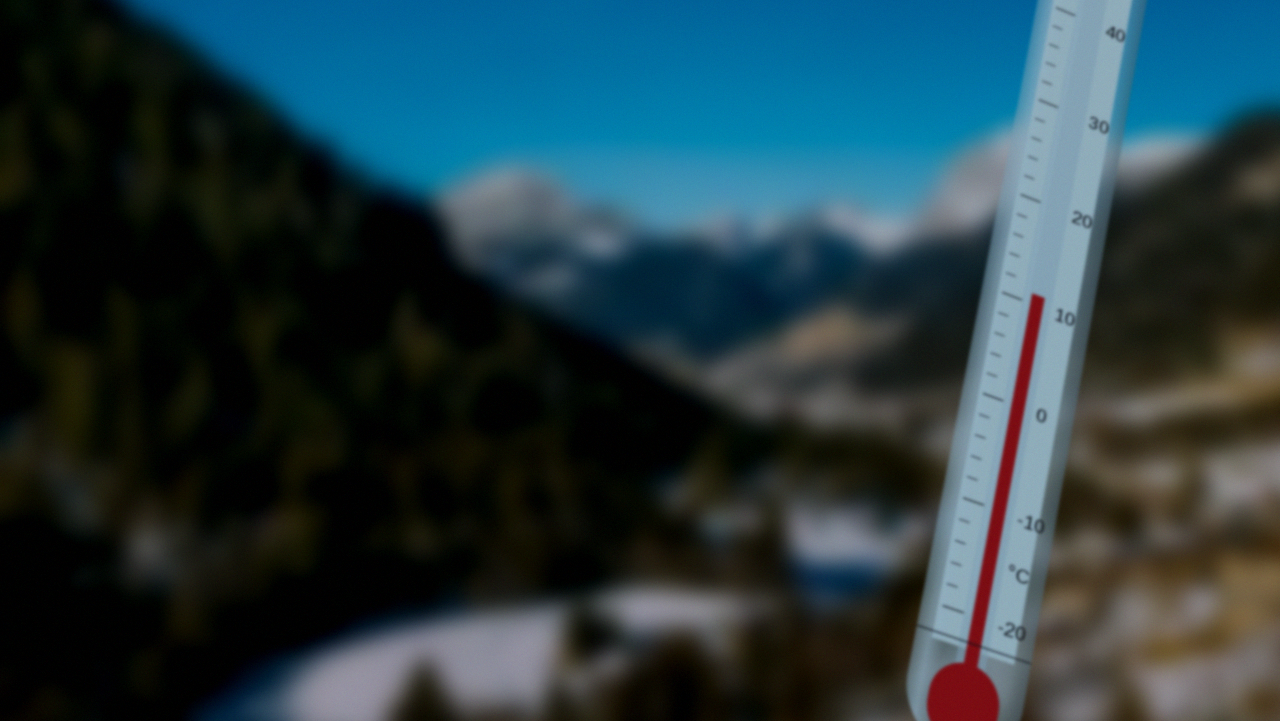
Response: °C 11
